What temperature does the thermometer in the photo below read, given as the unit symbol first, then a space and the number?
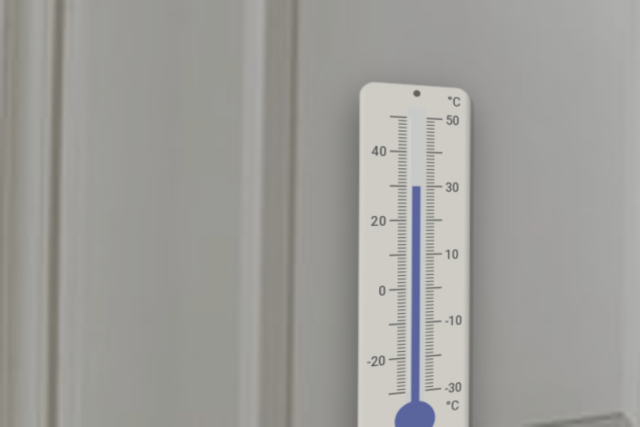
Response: °C 30
